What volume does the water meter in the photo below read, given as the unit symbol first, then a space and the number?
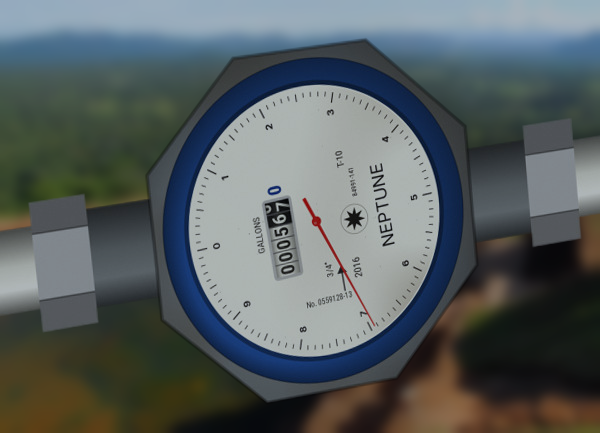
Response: gal 5666.9
